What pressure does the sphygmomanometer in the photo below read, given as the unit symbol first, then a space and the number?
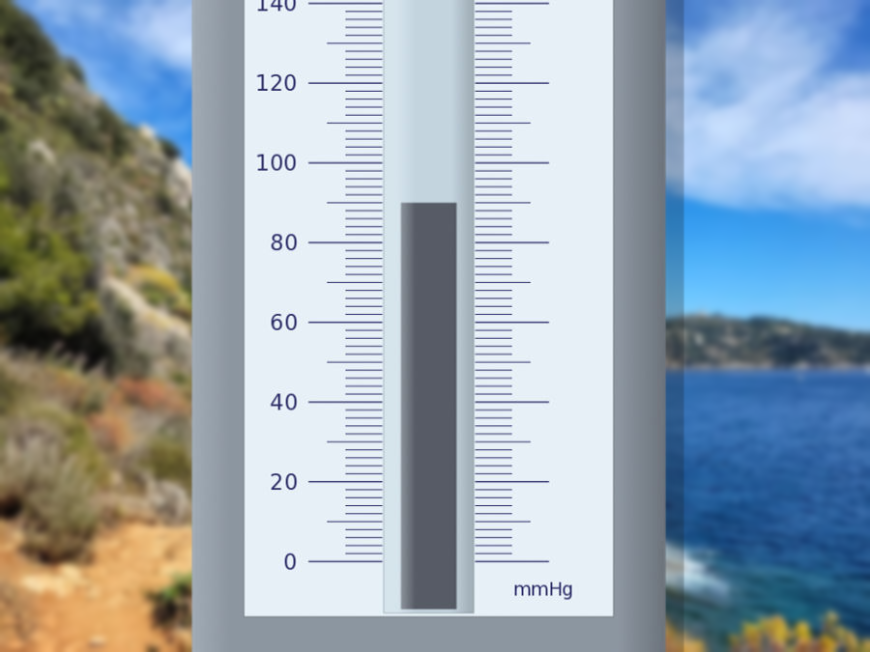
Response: mmHg 90
